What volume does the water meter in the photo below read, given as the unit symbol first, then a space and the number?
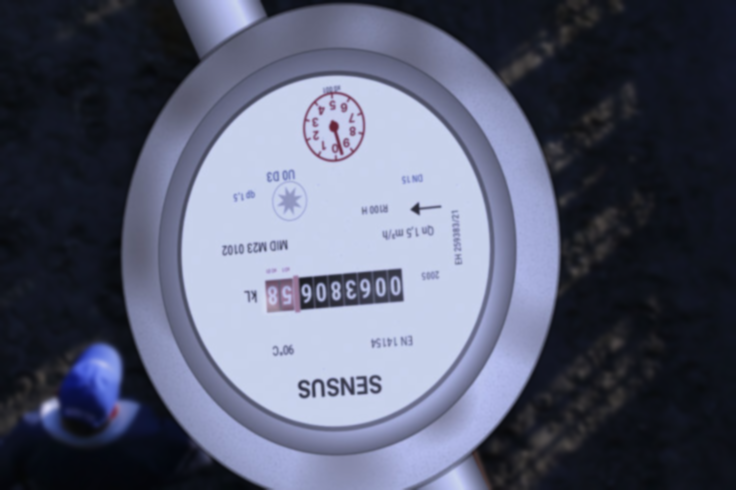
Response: kL 63806.579
